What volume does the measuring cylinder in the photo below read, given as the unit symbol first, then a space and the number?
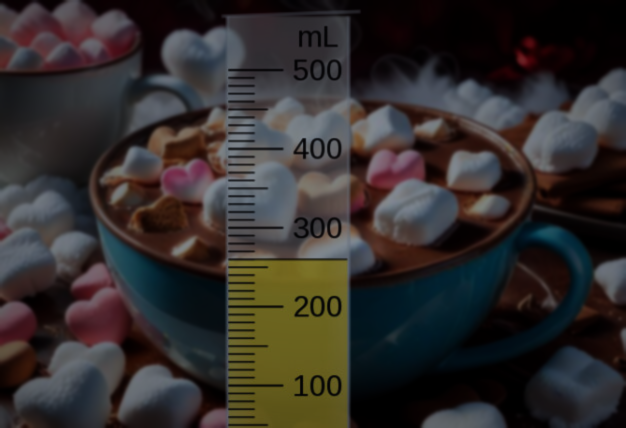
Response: mL 260
